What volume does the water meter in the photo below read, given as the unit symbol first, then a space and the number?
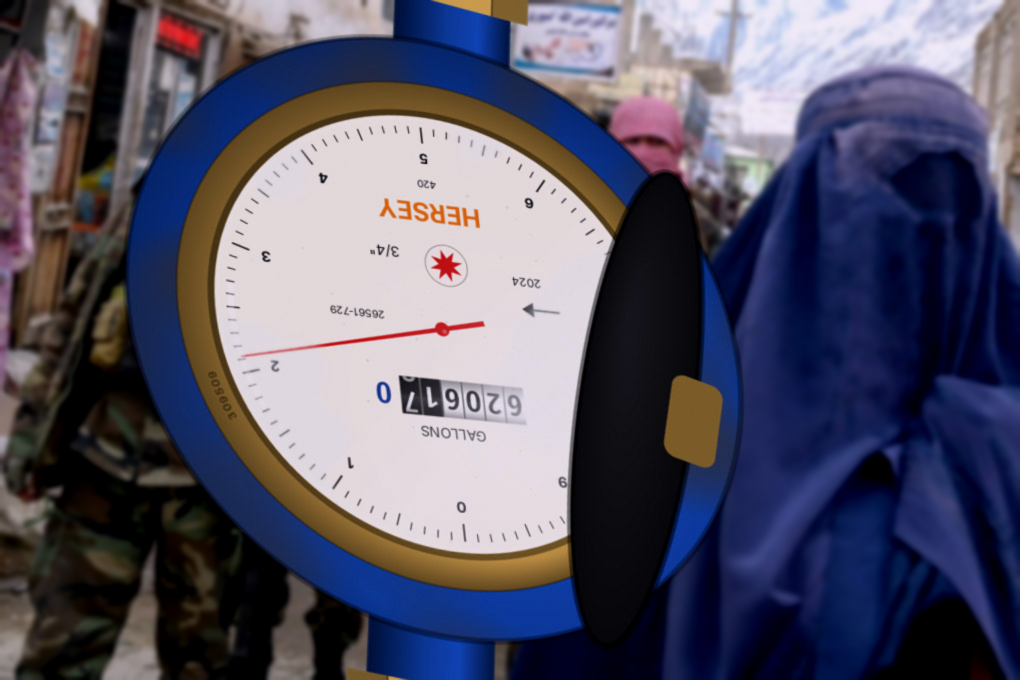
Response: gal 6206172.1
